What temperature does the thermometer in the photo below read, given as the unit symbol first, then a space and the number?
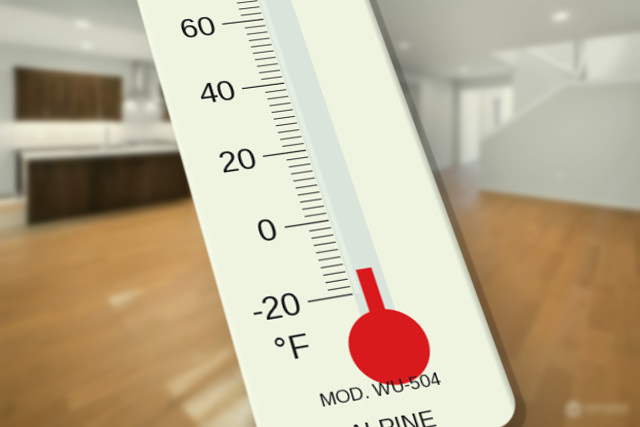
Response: °F -14
